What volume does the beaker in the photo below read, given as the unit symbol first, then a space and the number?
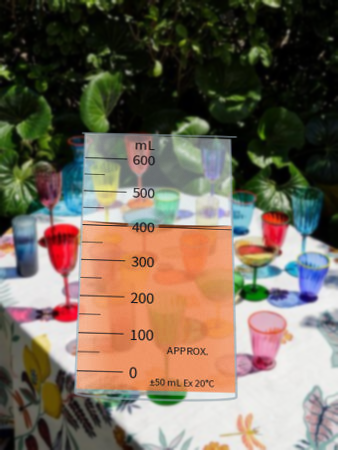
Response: mL 400
